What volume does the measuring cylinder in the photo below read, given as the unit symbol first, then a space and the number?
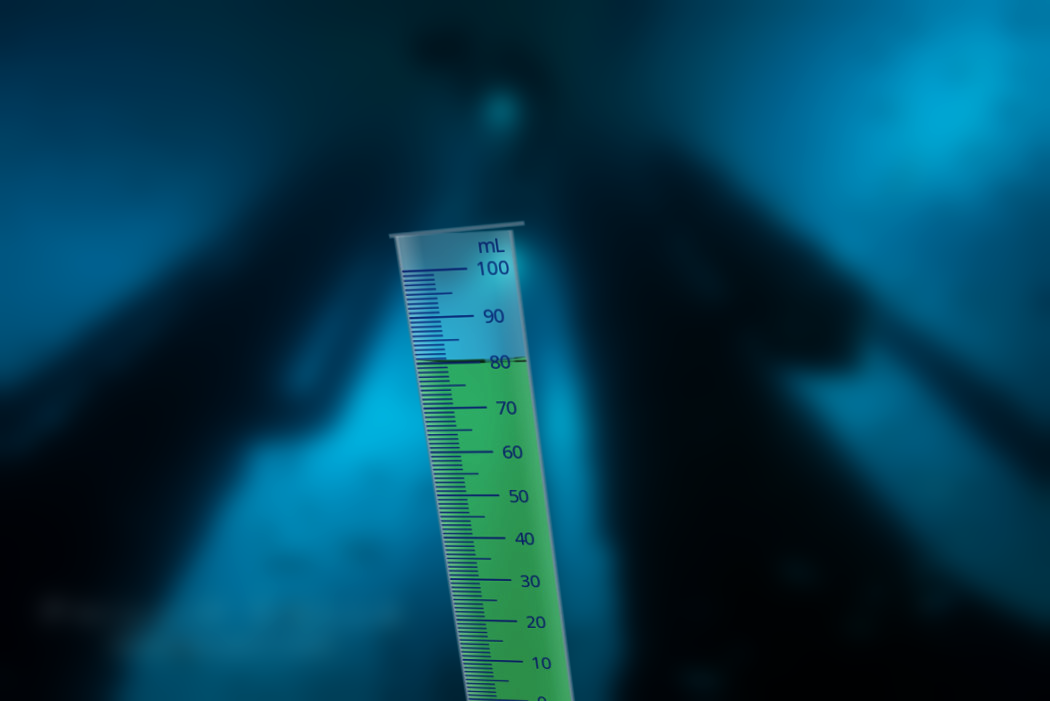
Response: mL 80
